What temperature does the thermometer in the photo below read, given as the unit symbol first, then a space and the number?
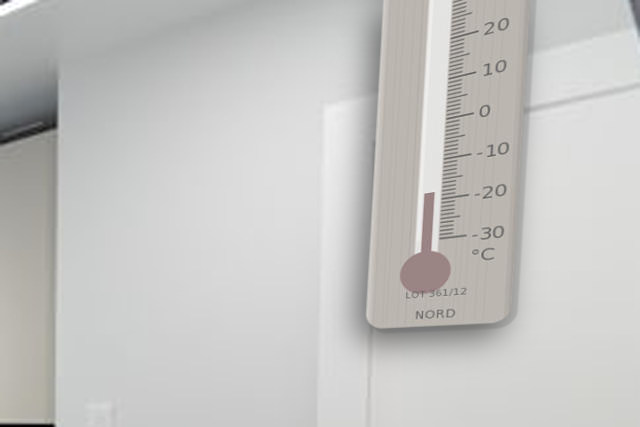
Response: °C -18
